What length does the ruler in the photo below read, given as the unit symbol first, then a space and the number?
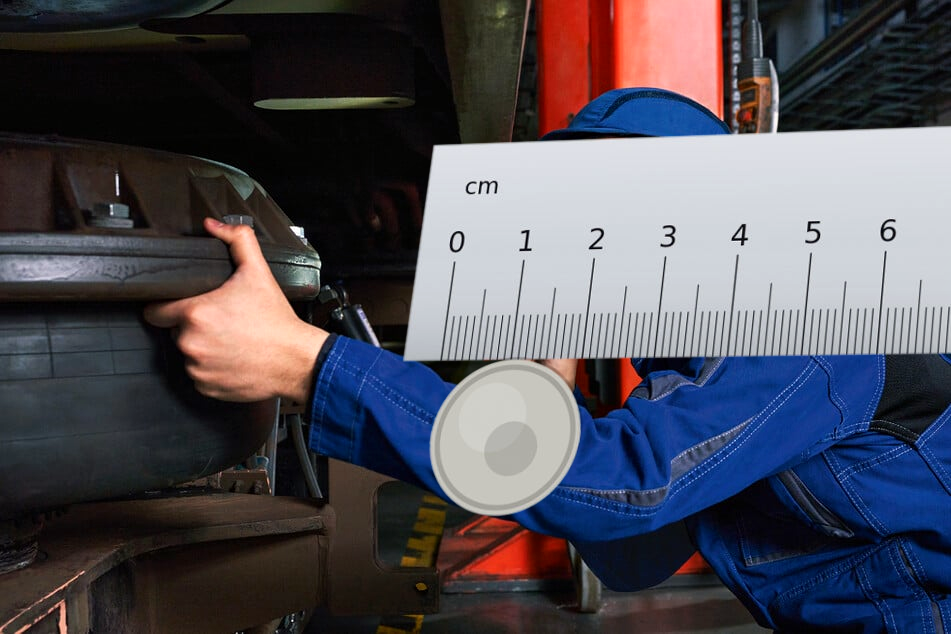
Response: cm 2.1
